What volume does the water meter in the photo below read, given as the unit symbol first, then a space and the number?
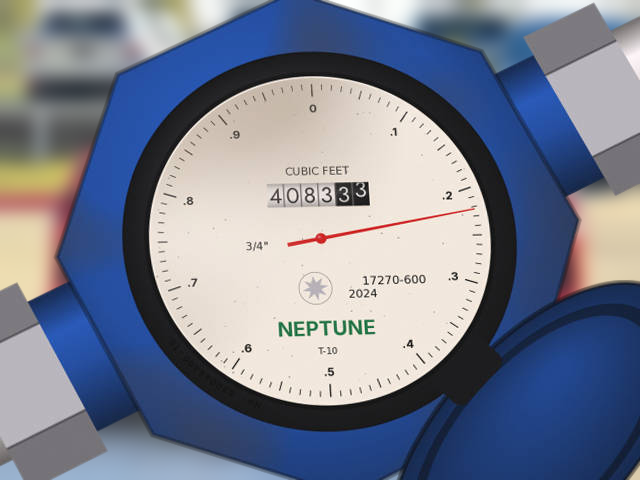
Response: ft³ 408333.22
